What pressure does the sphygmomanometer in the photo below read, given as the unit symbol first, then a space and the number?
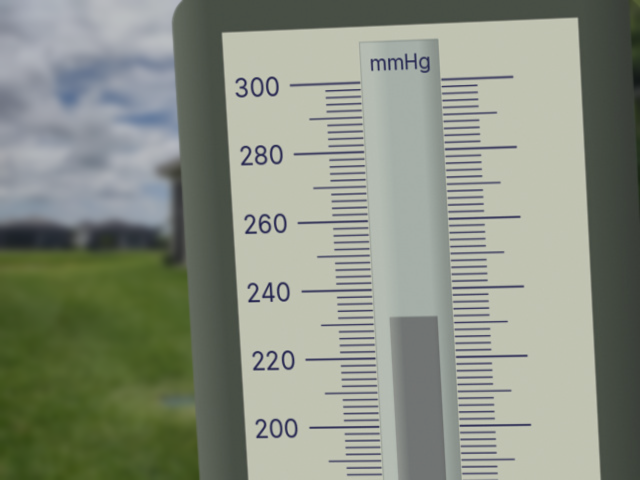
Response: mmHg 232
